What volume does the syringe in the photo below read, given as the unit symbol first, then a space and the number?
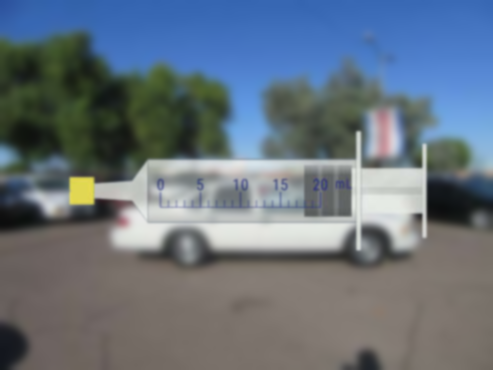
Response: mL 18
